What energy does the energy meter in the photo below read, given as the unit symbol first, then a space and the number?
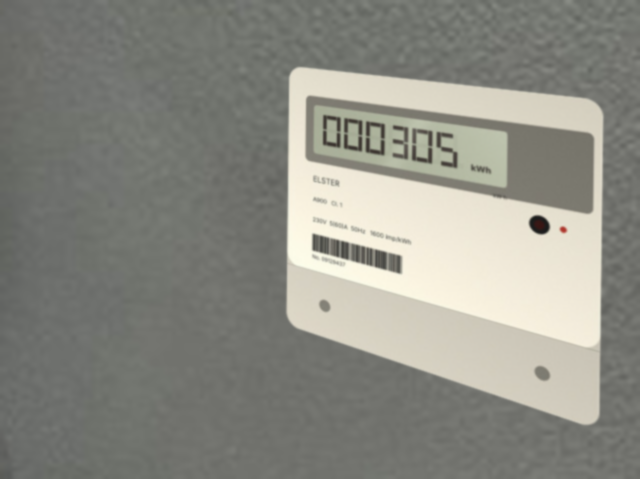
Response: kWh 305
